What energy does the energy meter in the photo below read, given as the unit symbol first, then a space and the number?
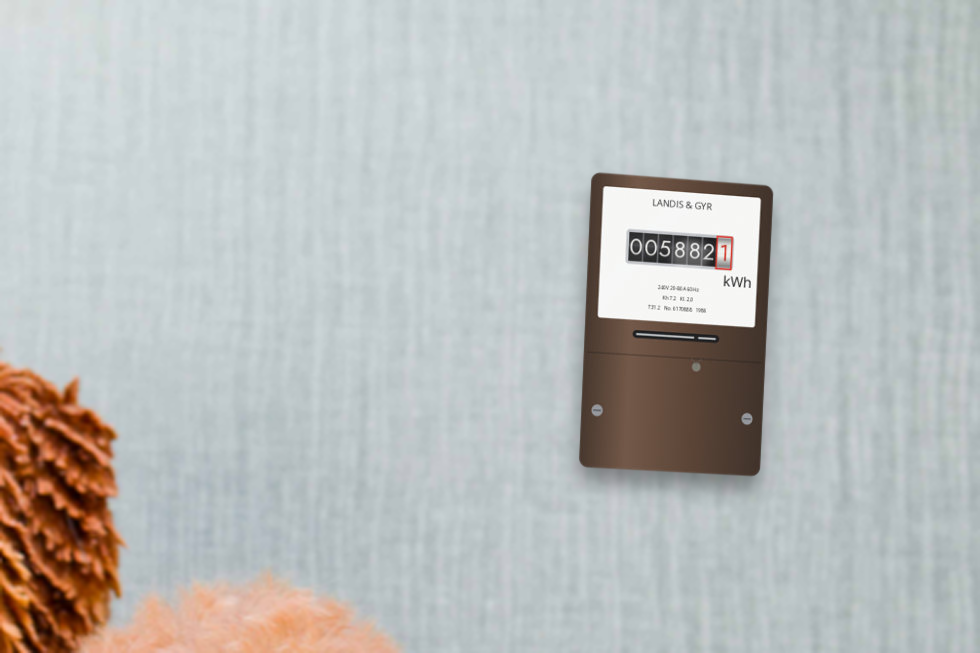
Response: kWh 5882.1
